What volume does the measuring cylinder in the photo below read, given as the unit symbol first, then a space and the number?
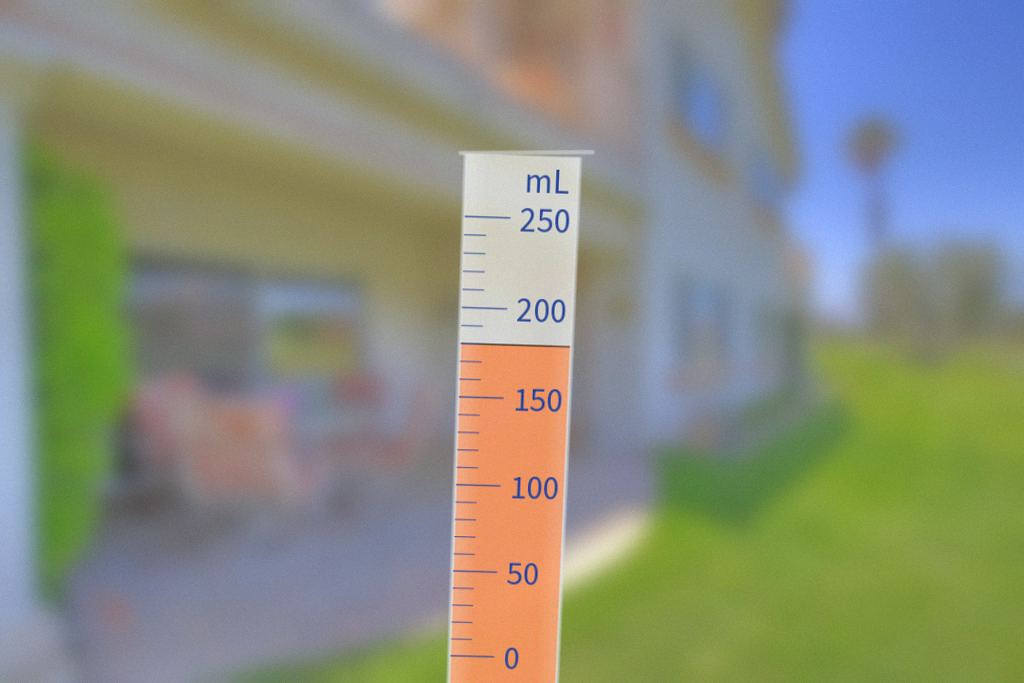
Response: mL 180
